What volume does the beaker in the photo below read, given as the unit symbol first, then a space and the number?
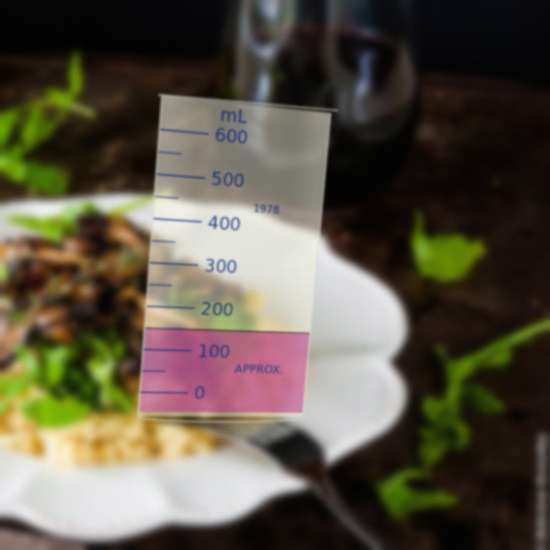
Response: mL 150
